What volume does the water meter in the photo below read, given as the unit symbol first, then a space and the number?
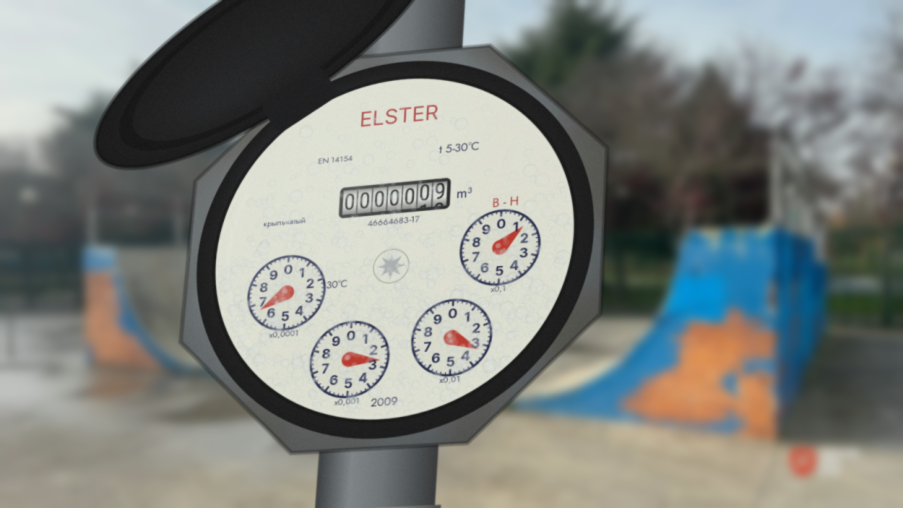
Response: m³ 9.1326
